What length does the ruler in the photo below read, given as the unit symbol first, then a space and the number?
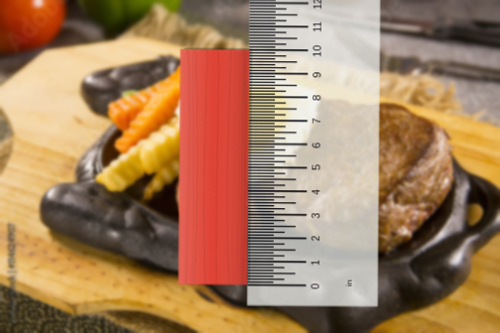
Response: in 10
